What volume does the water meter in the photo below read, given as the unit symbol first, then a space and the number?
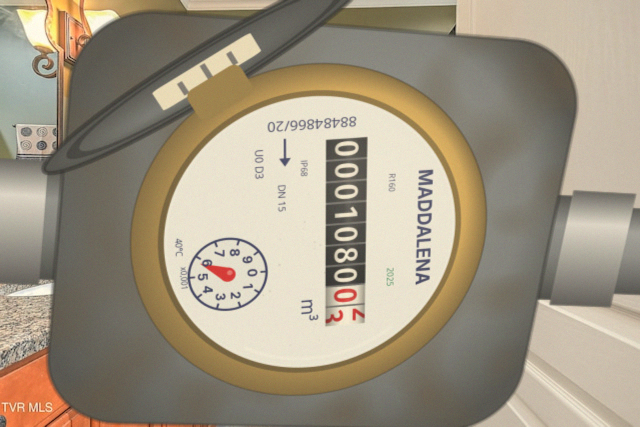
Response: m³ 1080.025
